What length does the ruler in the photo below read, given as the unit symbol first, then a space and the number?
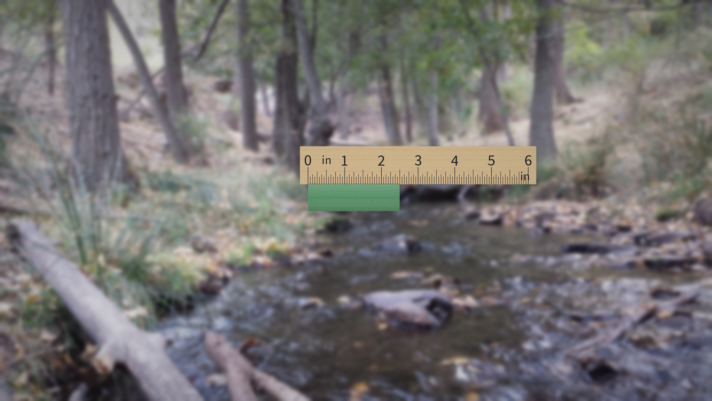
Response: in 2.5
